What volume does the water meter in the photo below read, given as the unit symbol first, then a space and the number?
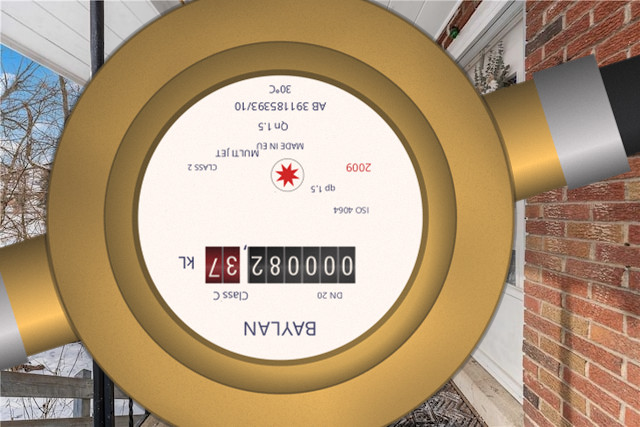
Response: kL 82.37
